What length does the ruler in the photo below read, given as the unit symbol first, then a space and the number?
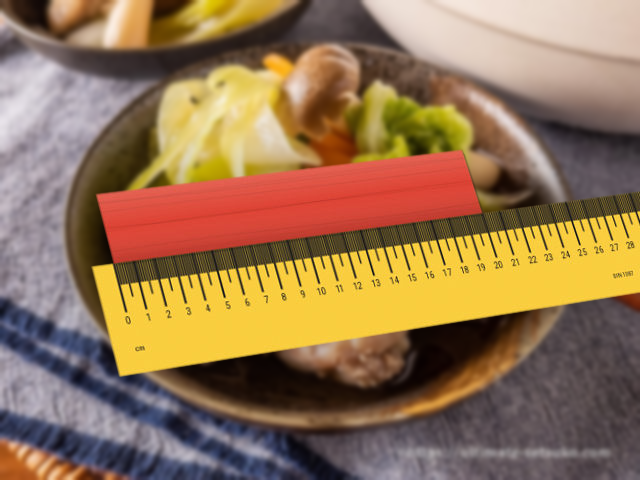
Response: cm 20
